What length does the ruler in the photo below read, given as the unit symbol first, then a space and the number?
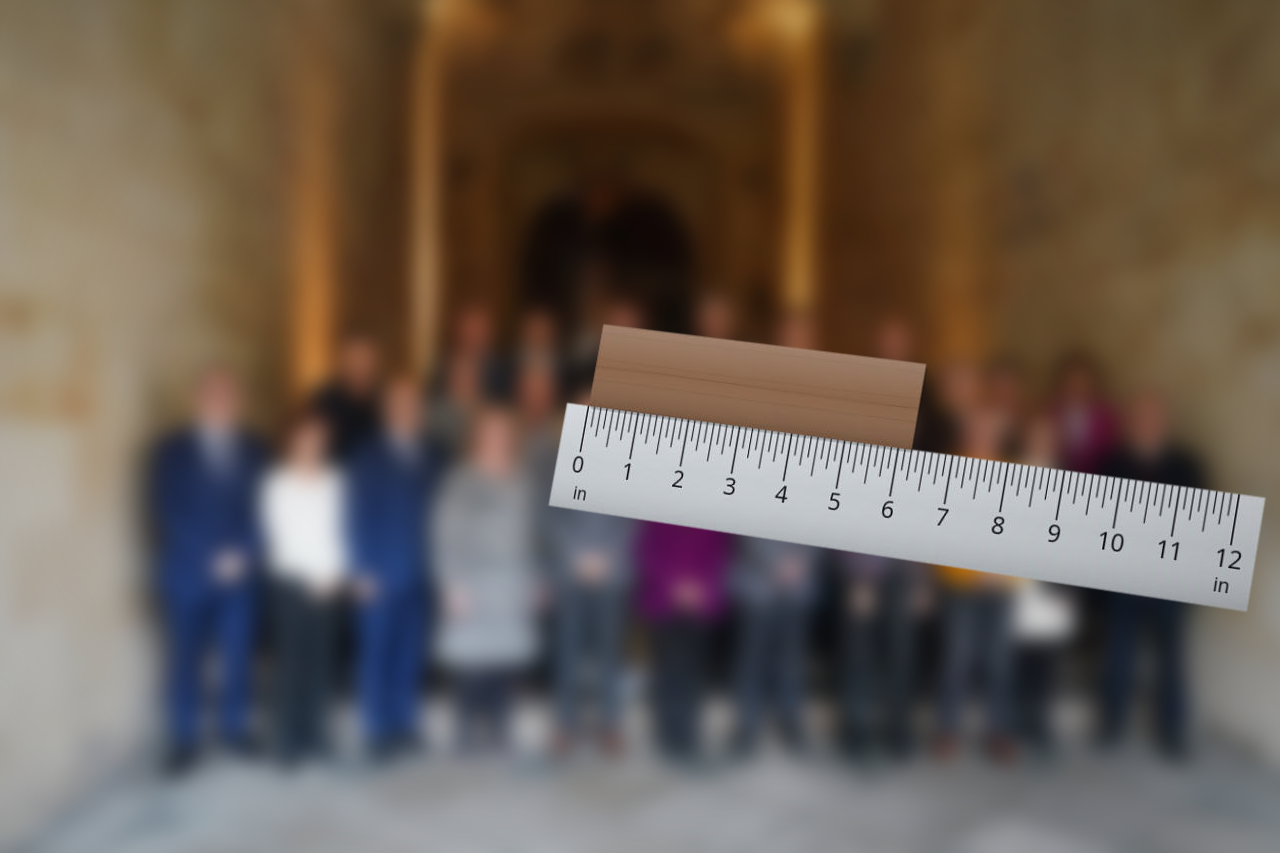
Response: in 6.25
